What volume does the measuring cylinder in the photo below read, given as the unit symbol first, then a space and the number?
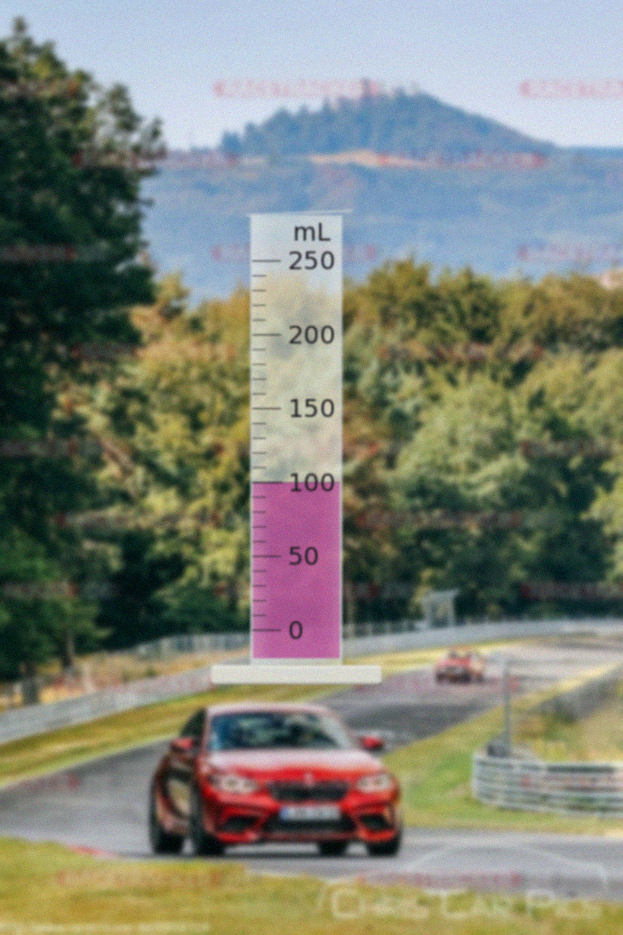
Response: mL 100
